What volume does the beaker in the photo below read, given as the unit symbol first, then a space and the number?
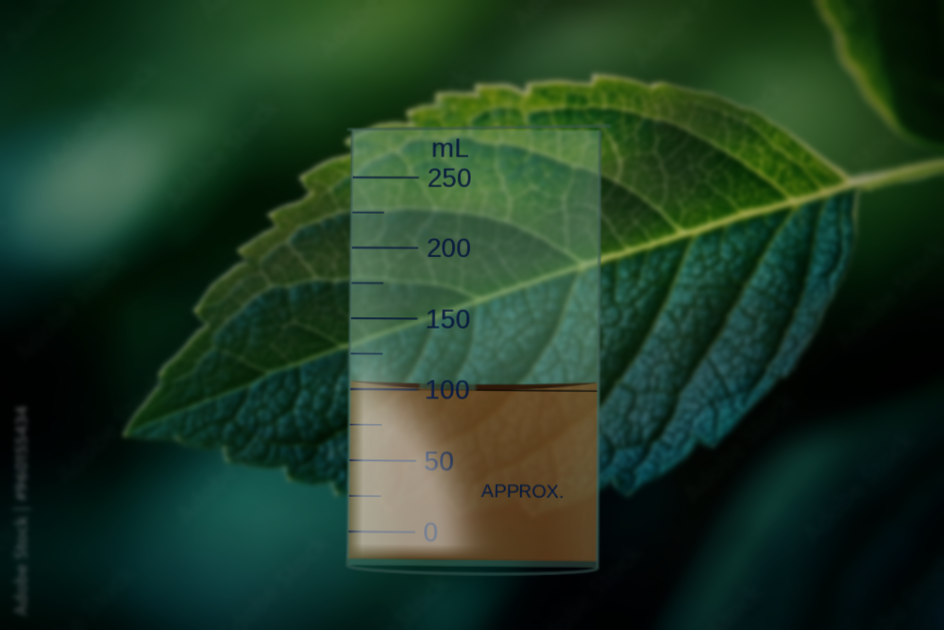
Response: mL 100
